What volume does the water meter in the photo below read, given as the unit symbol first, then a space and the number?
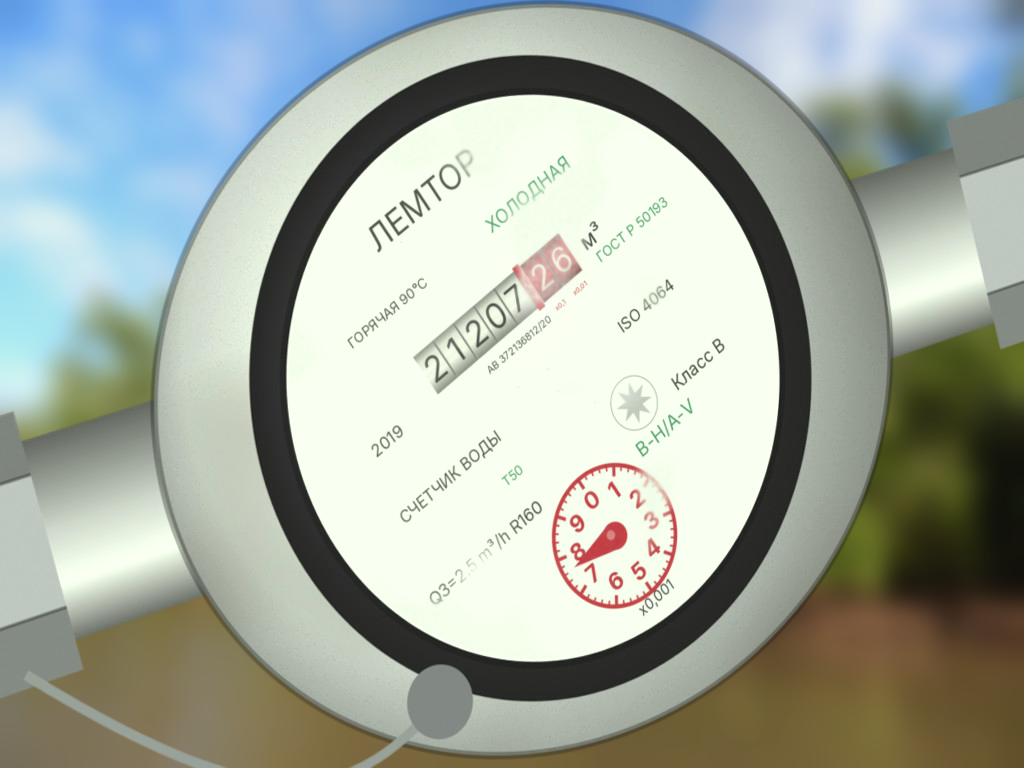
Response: m³ 21207.267
